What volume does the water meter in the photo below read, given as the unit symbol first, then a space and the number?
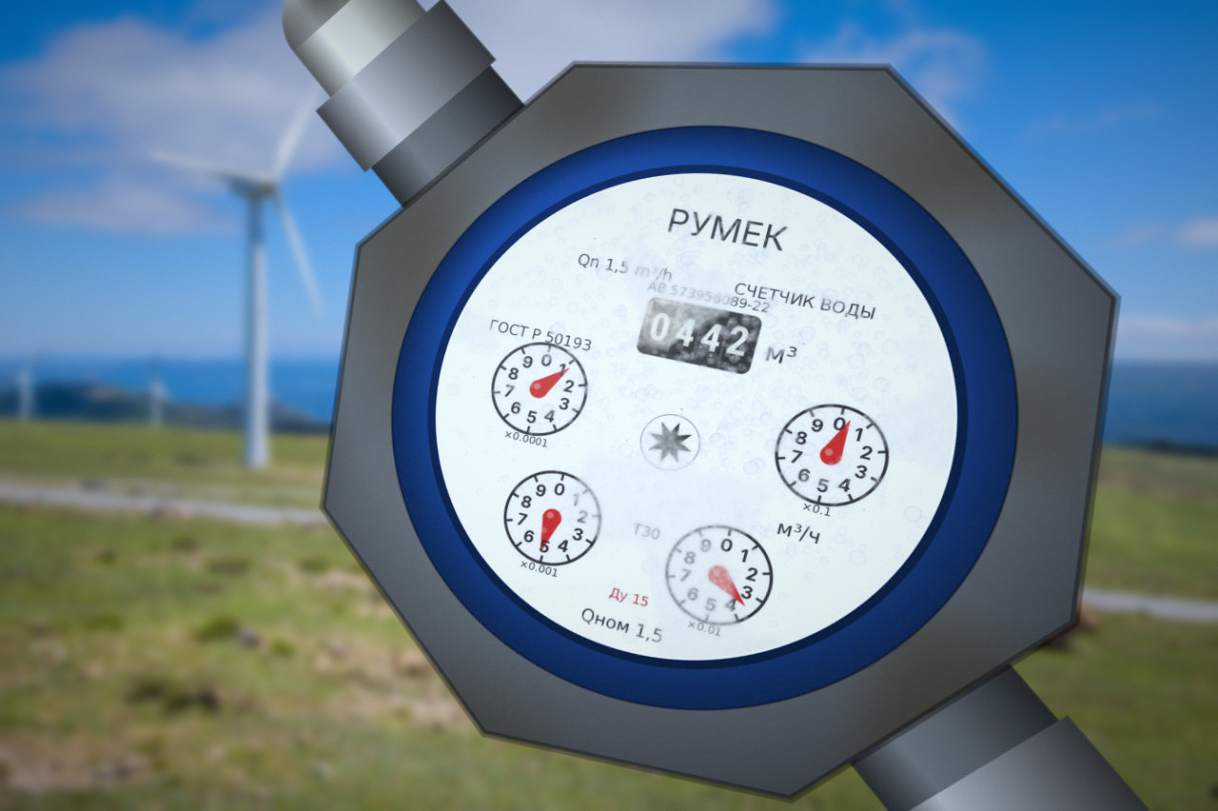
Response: m³ 442.0351
